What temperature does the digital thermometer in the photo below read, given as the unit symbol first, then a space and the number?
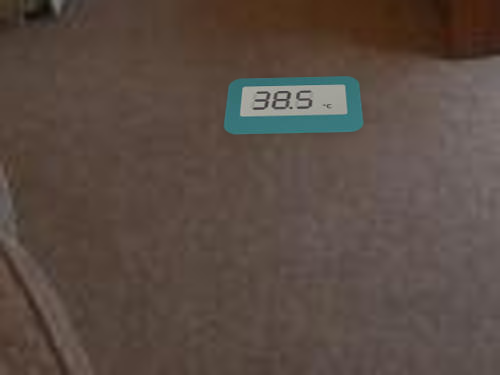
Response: °C 38.5
